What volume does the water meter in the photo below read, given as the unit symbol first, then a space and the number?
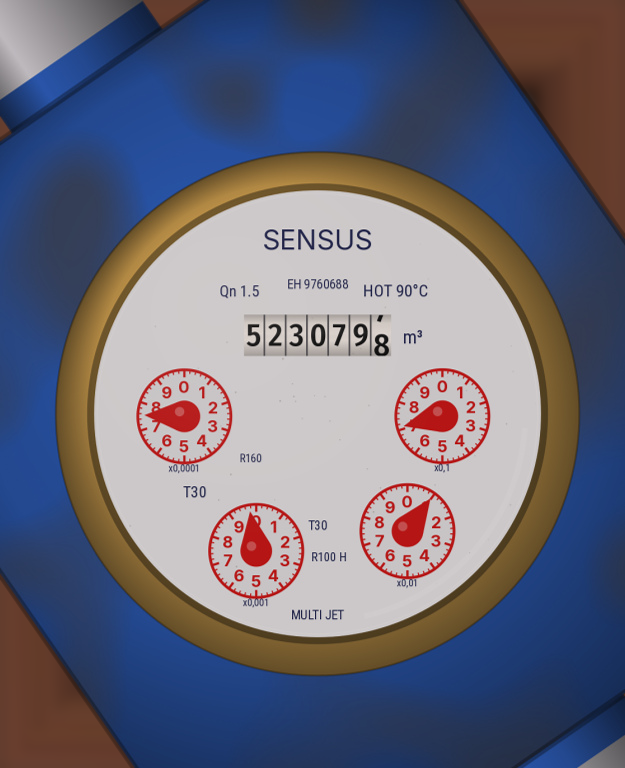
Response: m³ 5230797.7097
